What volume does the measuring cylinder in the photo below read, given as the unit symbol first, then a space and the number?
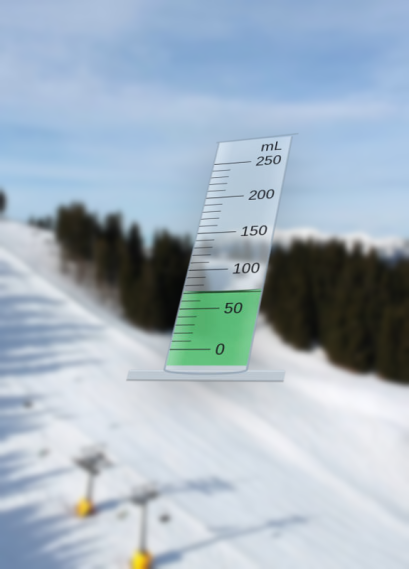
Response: mL 70
